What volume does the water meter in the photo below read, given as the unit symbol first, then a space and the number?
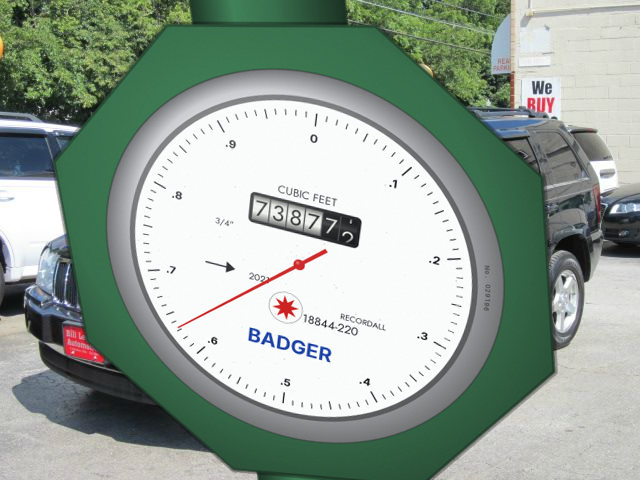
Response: ft³ 738771.63
